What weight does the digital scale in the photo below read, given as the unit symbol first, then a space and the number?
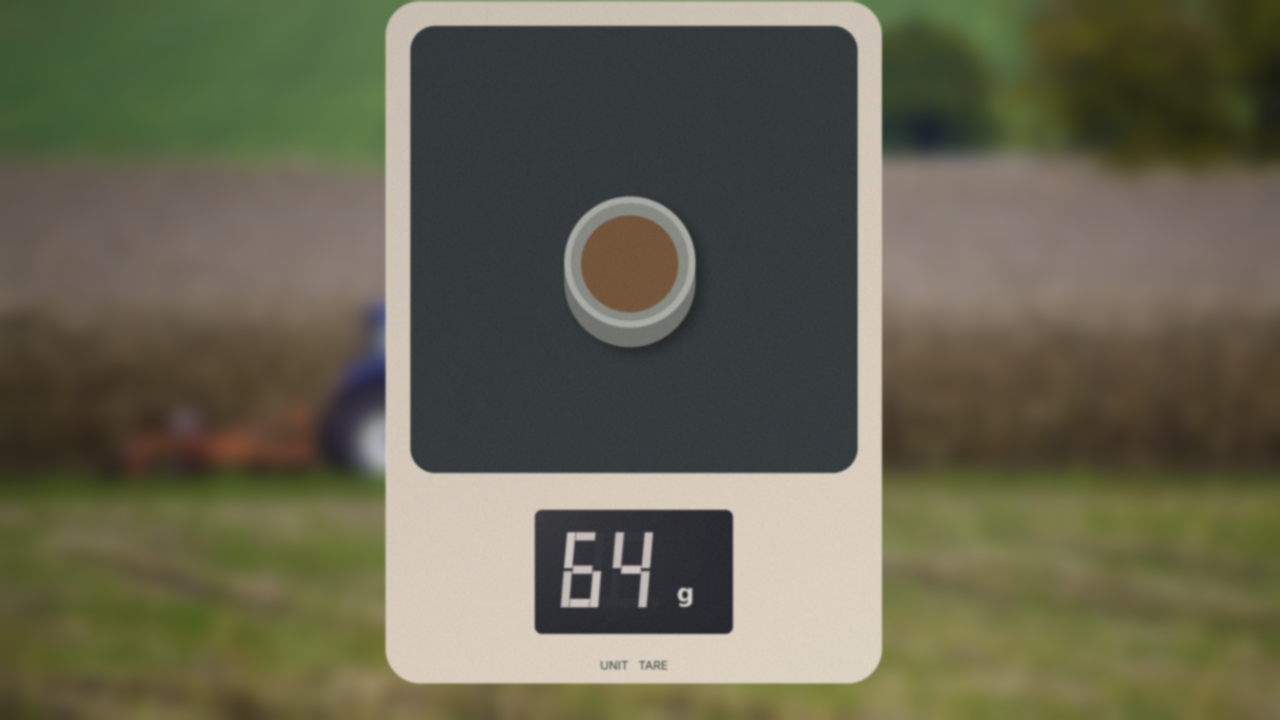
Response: g 64
